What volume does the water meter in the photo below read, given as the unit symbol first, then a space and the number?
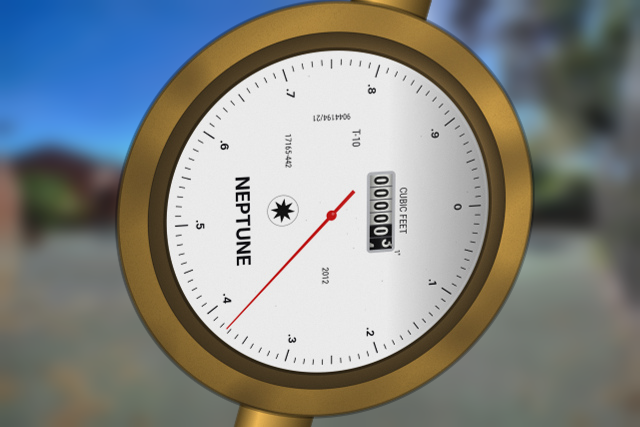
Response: ft³ 3.37
